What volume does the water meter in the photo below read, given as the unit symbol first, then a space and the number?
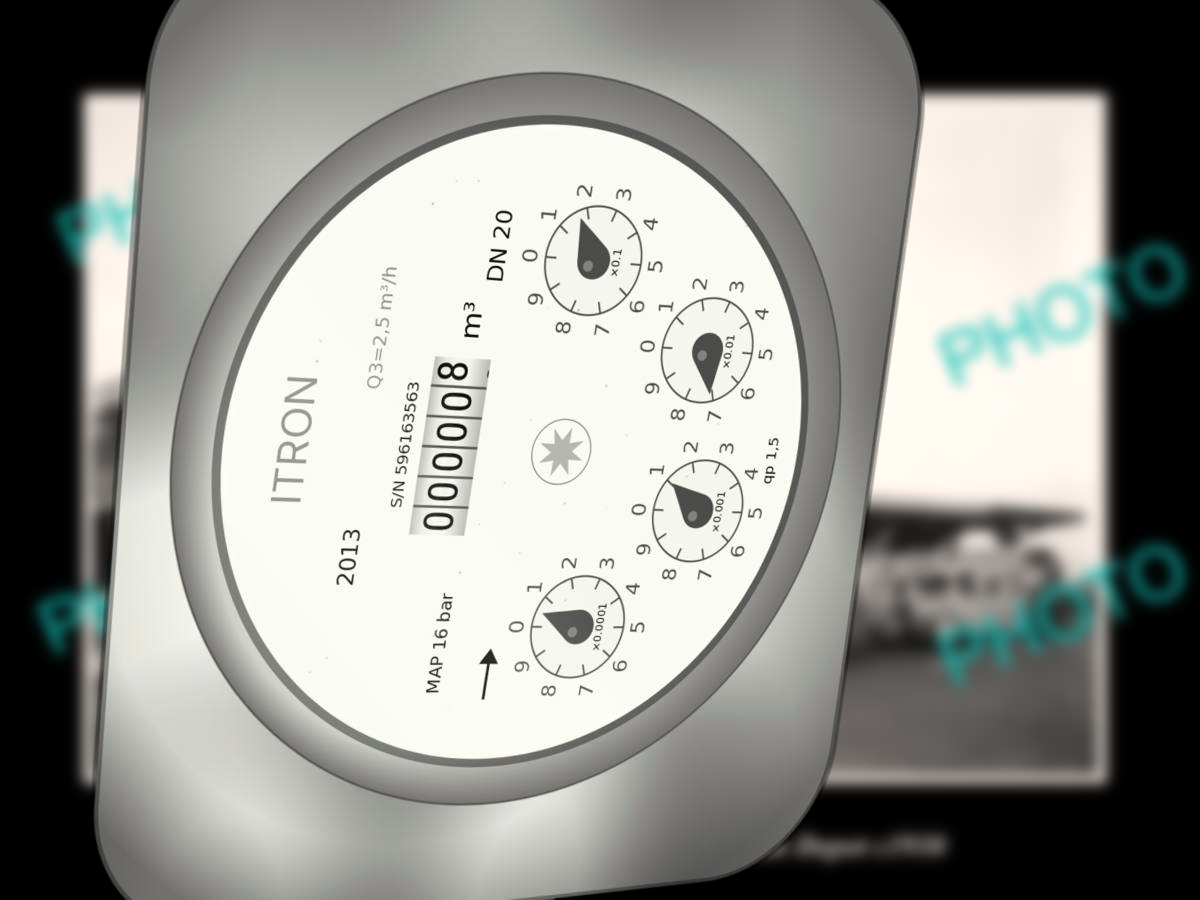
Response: m³ 8.1710
